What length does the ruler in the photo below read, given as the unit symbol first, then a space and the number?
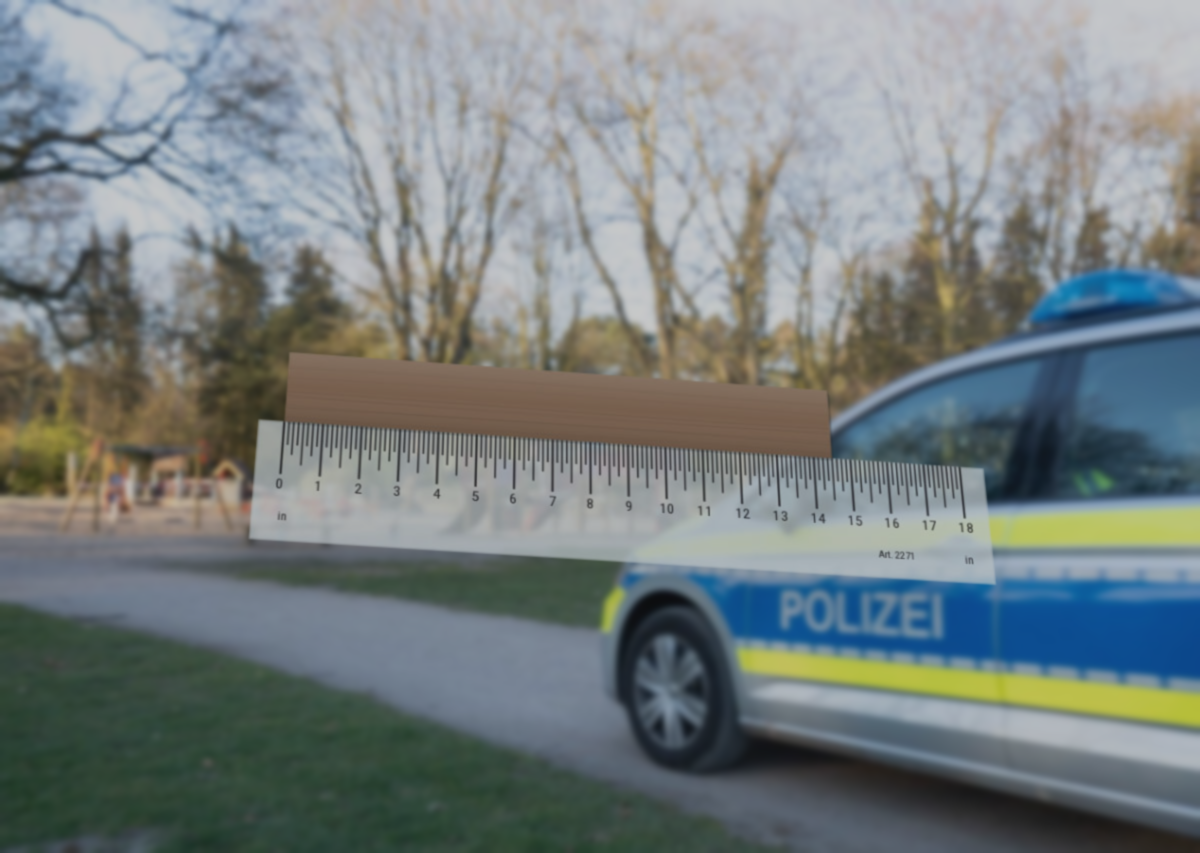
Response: in 14.5
